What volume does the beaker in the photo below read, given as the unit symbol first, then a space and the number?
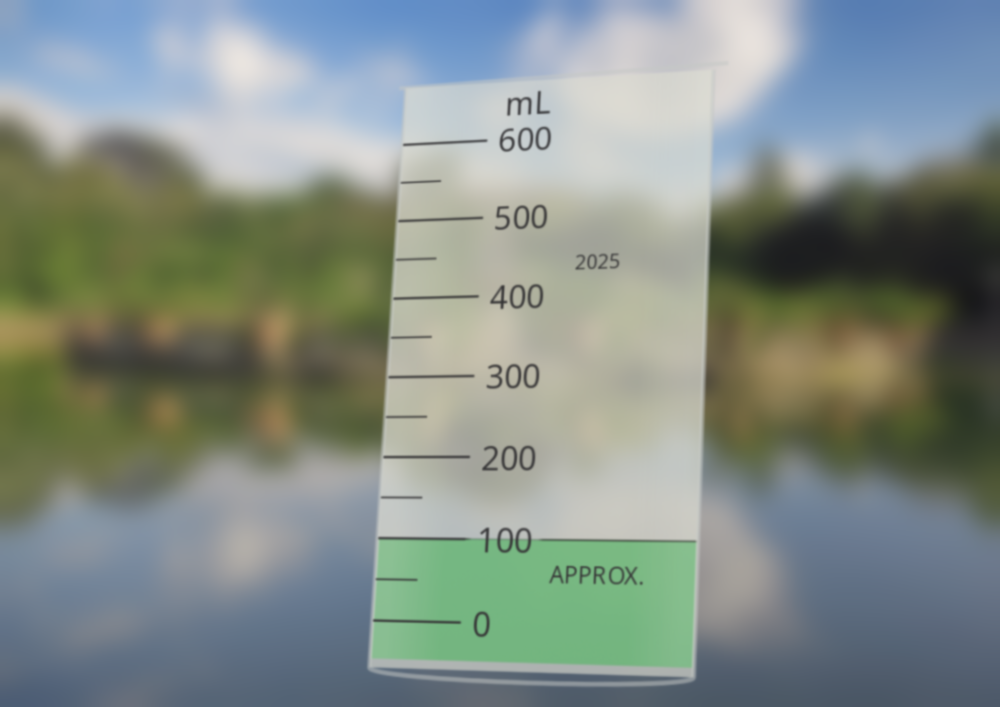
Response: mL 100
